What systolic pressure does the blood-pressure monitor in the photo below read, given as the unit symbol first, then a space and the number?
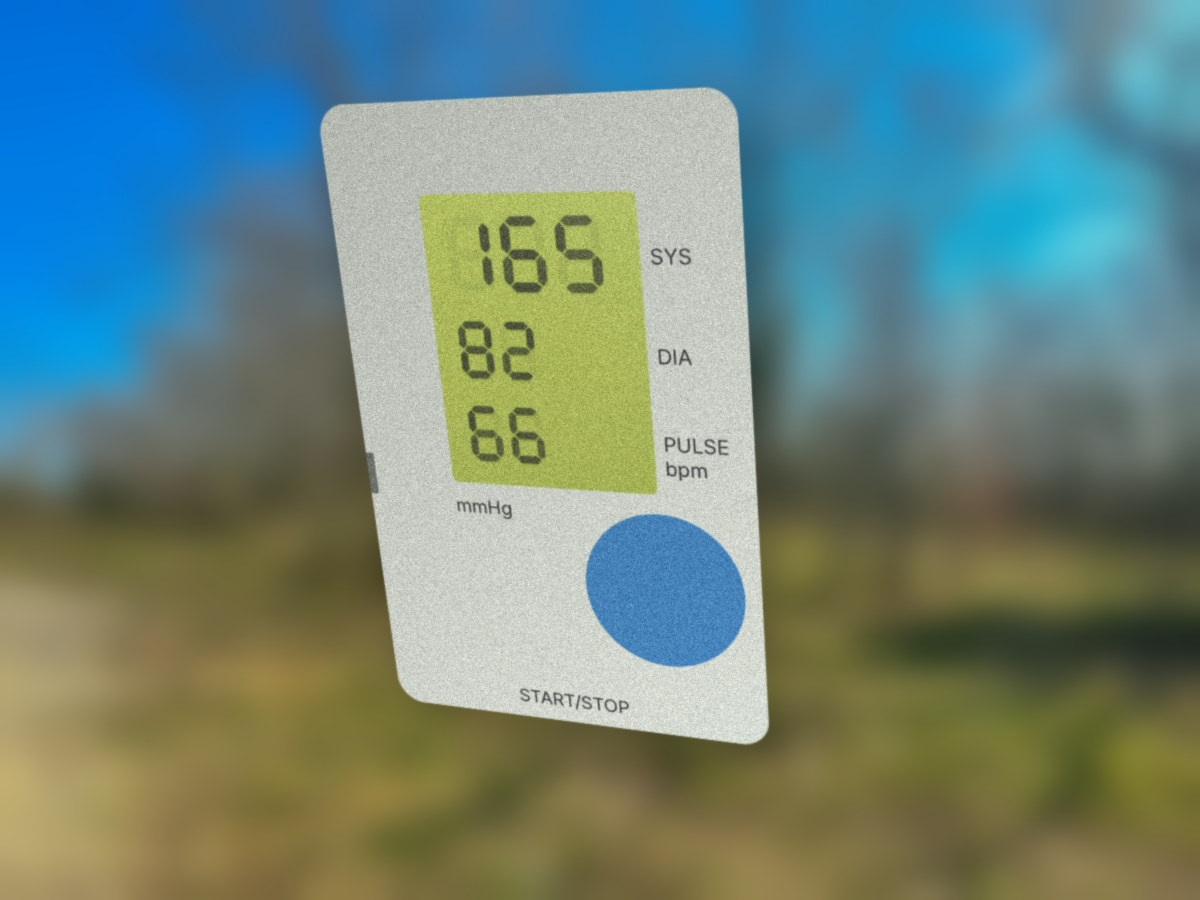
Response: mmHg 165
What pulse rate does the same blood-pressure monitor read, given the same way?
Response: bpm 66
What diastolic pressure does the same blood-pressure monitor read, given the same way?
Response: mmHg 82
